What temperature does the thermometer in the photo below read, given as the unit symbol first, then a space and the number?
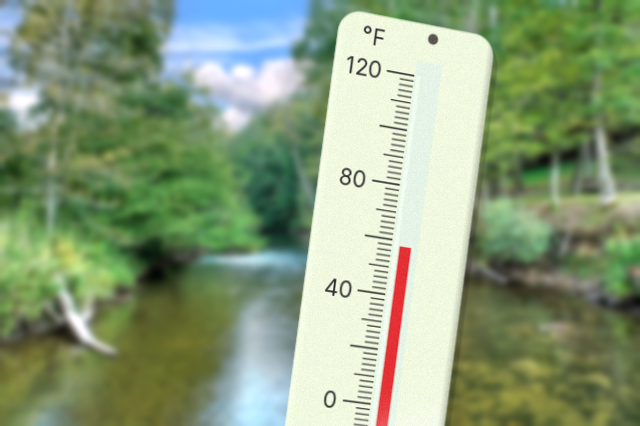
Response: °F 58
